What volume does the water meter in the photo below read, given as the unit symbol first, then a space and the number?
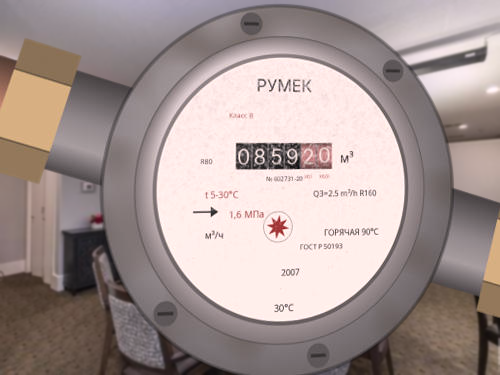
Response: m³ 859.20
